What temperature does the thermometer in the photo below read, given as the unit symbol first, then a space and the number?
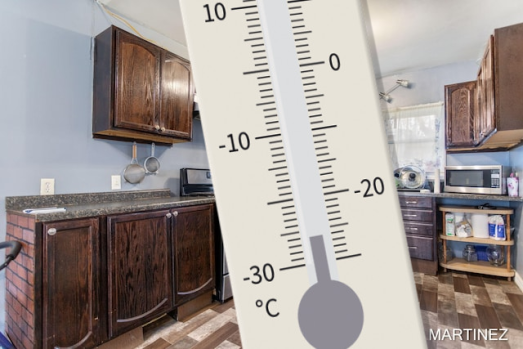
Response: °C -26
